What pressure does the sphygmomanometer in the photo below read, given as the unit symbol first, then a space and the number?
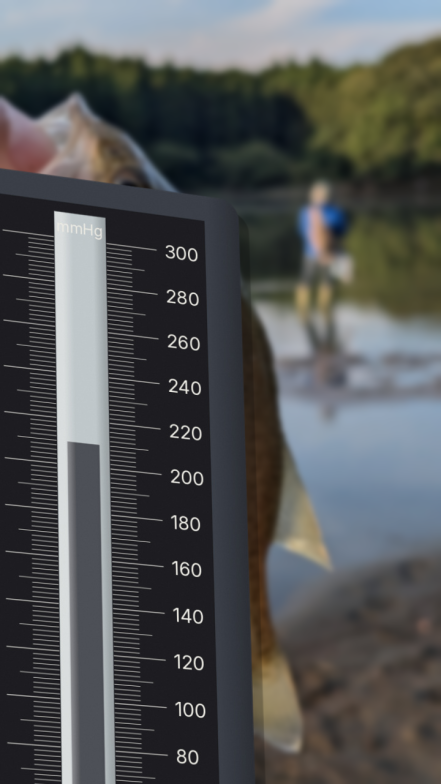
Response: mmHg 210
